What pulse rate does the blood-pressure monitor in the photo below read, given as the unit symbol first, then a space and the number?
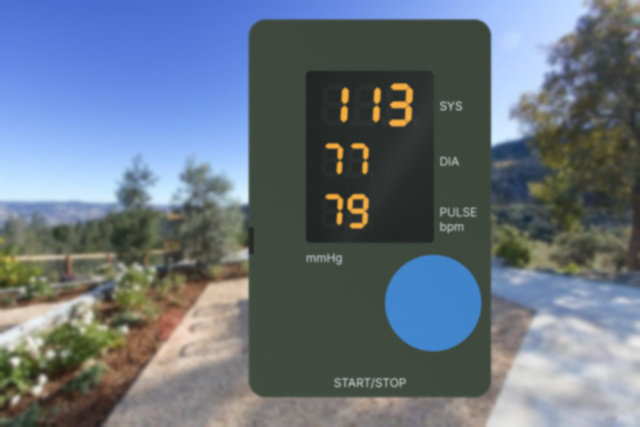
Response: bpm 79
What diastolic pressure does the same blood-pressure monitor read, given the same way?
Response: mmHg 77
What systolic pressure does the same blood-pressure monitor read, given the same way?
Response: mmHg 113
